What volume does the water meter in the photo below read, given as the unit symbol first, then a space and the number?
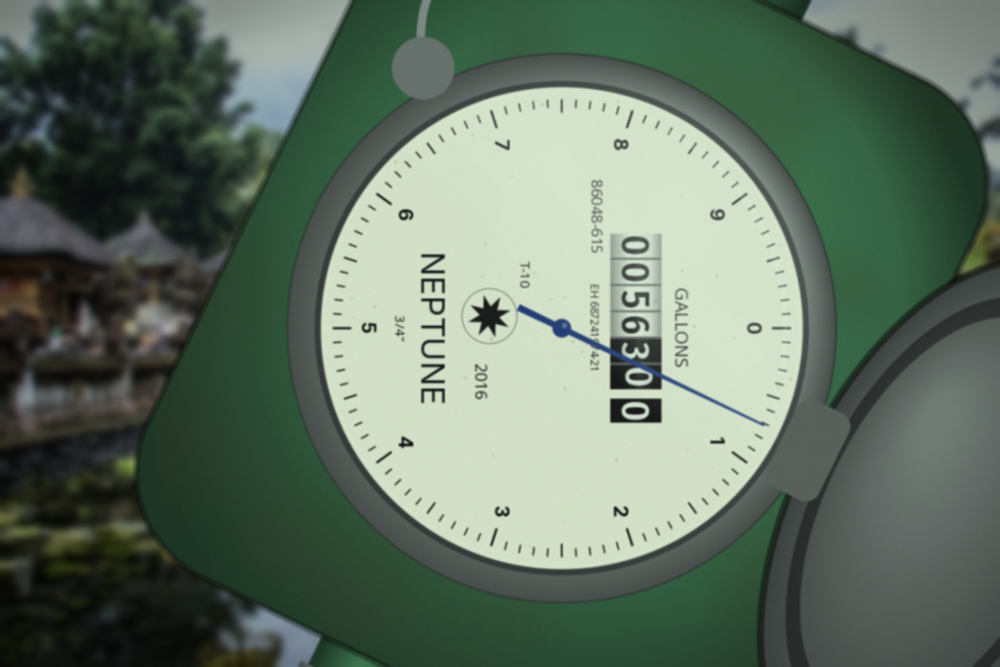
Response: gal 56300.7
